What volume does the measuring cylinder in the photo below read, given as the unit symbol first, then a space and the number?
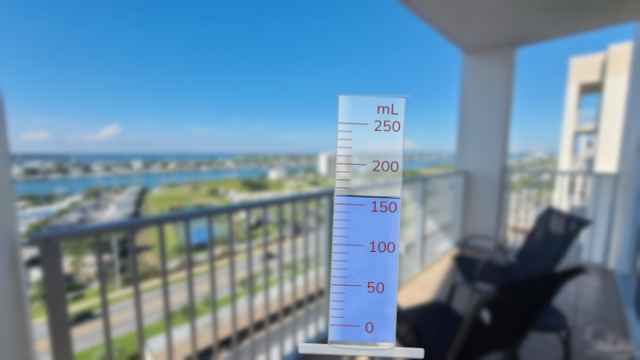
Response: mL 160
